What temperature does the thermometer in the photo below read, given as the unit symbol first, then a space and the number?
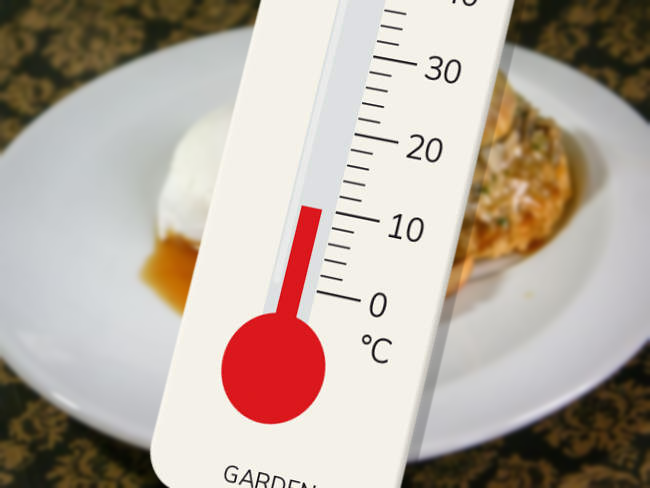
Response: °C 10
